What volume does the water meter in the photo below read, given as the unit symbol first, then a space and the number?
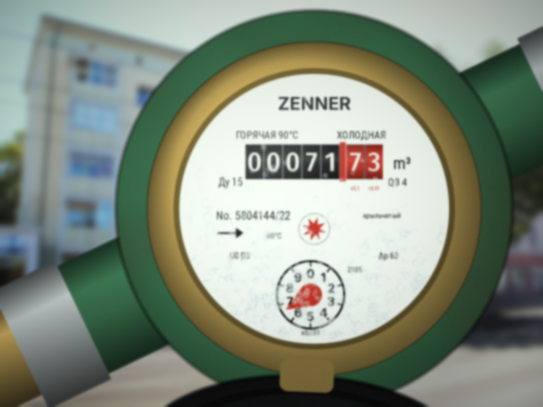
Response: m³ 71.736
